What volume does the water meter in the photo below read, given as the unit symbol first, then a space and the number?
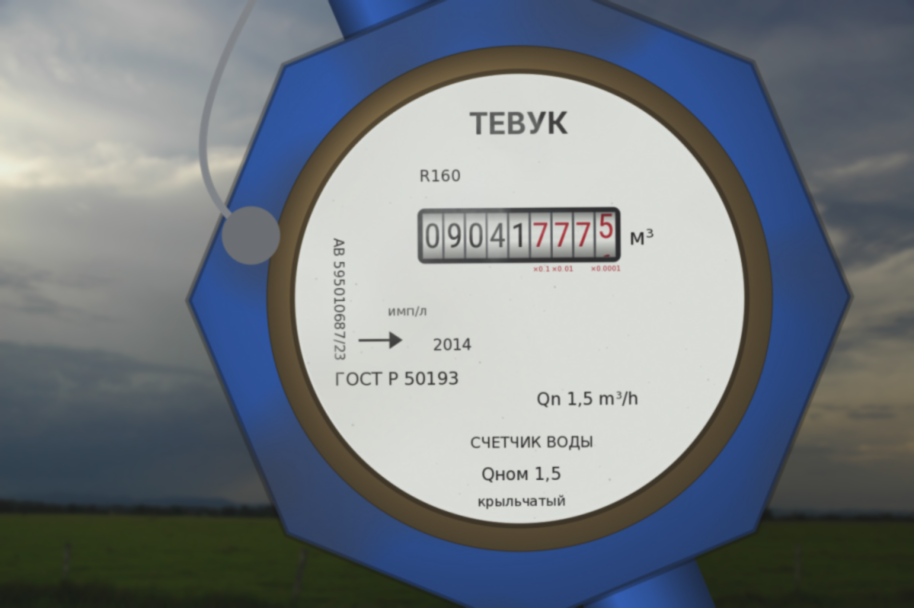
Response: m³ 9041.7775
